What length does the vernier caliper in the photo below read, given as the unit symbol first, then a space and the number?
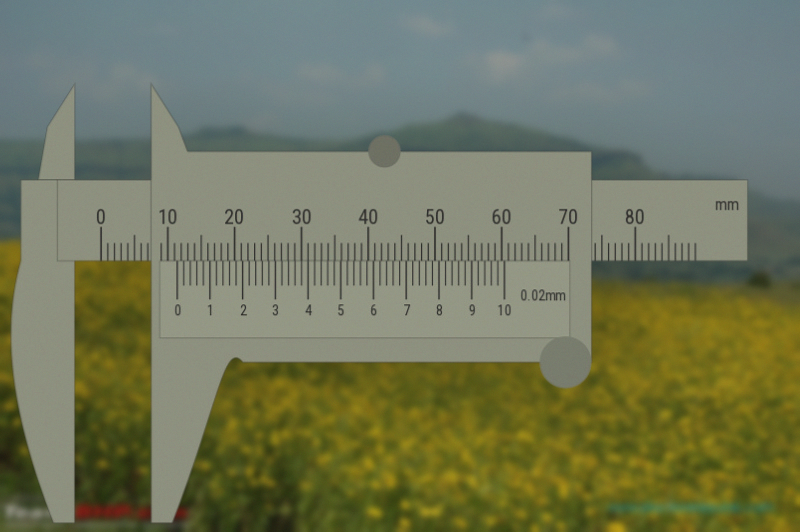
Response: mm 11.4
